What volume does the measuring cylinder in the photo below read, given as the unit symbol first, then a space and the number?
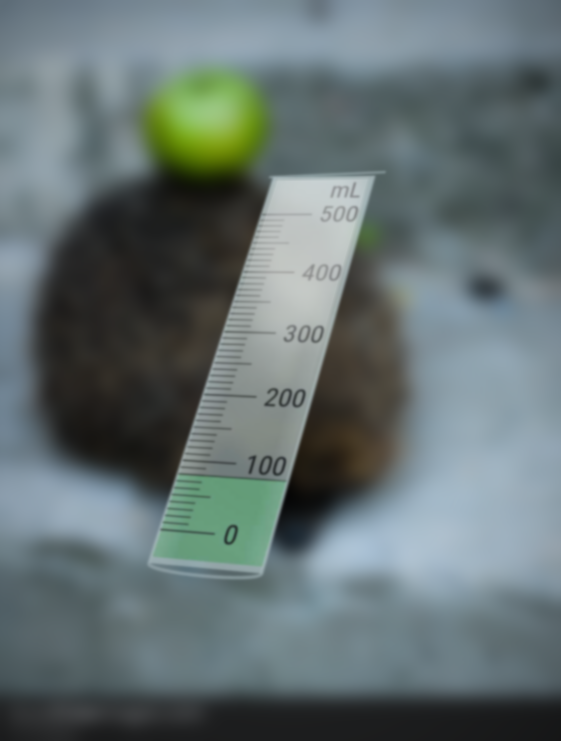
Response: mL 80
